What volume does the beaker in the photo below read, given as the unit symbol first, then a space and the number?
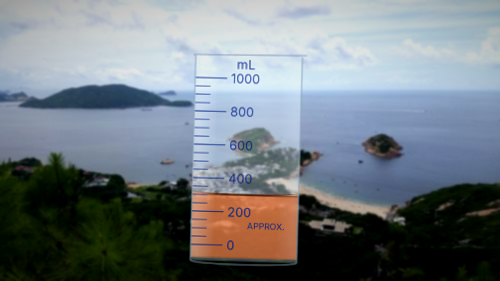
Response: mL 300
